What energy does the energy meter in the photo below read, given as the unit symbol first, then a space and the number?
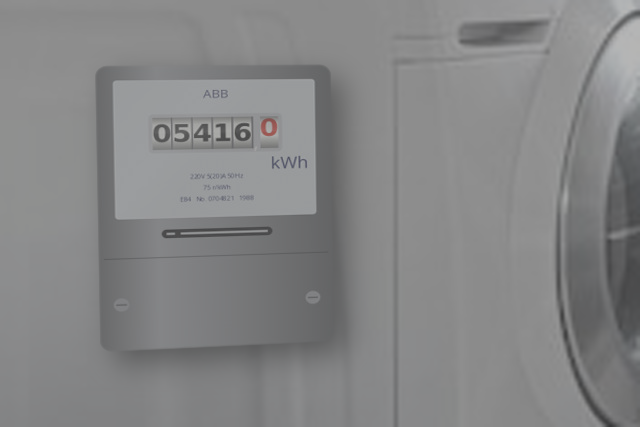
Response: kWh 5416.0
